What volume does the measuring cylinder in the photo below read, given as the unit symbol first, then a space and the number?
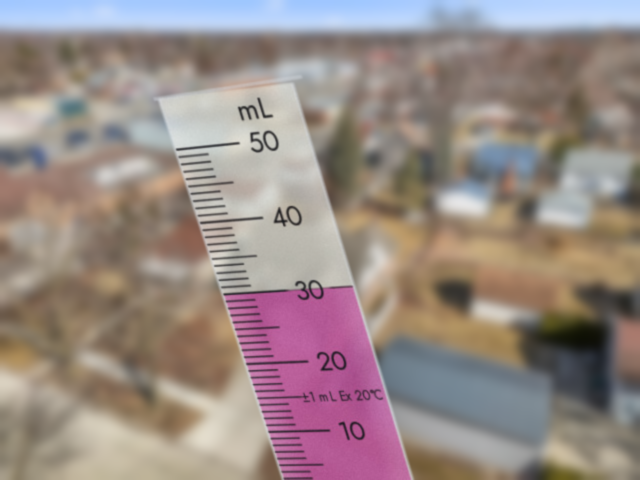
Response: mL 30
